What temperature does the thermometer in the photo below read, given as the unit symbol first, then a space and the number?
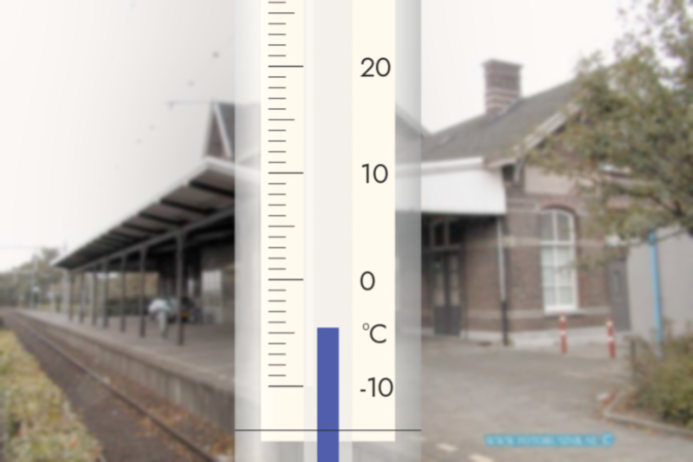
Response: °C -4.5
